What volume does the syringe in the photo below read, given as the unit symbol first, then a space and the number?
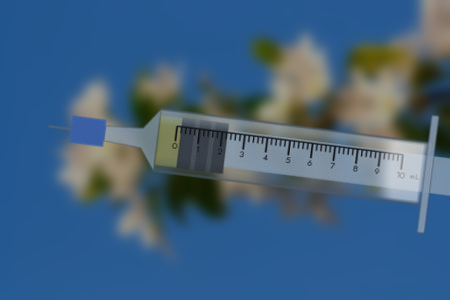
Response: mL 0.2
